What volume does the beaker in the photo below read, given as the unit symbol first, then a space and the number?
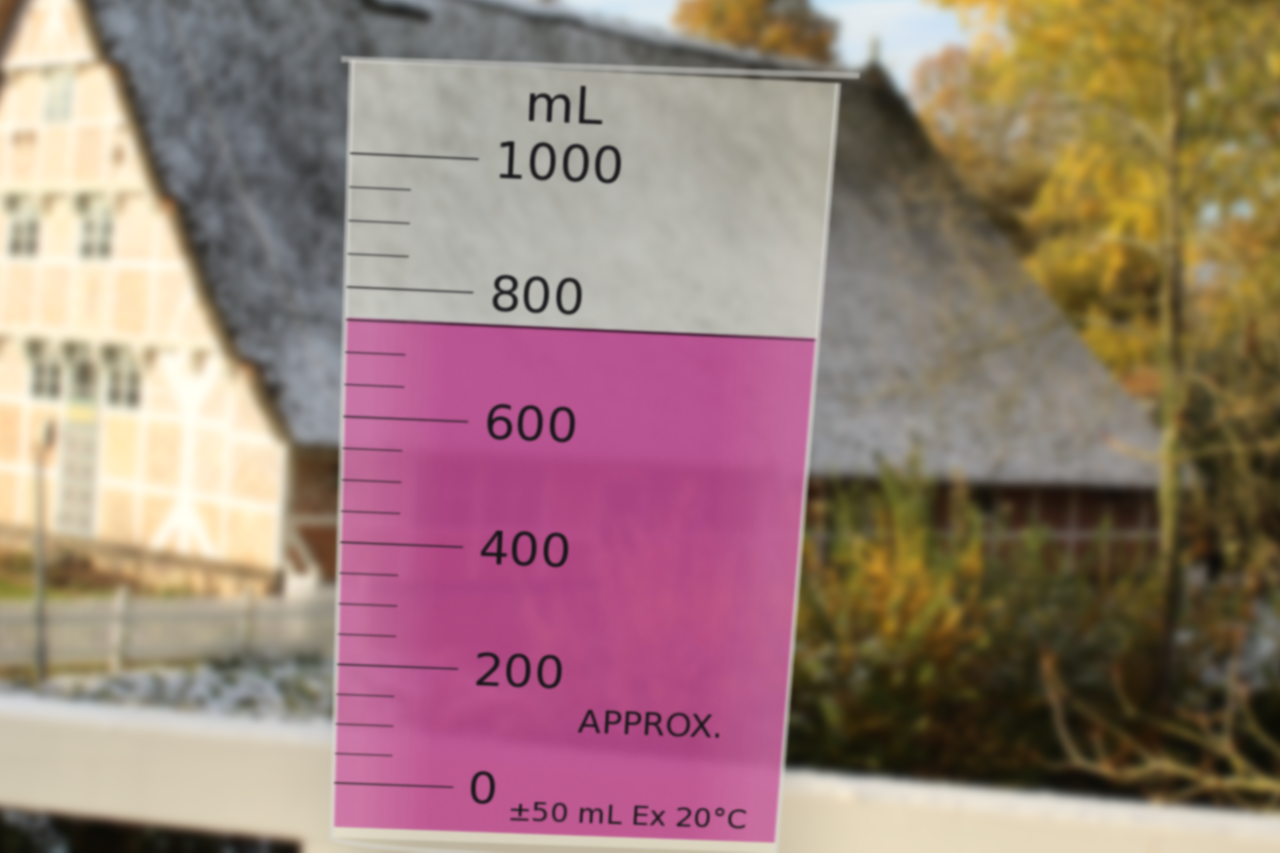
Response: mL 750
